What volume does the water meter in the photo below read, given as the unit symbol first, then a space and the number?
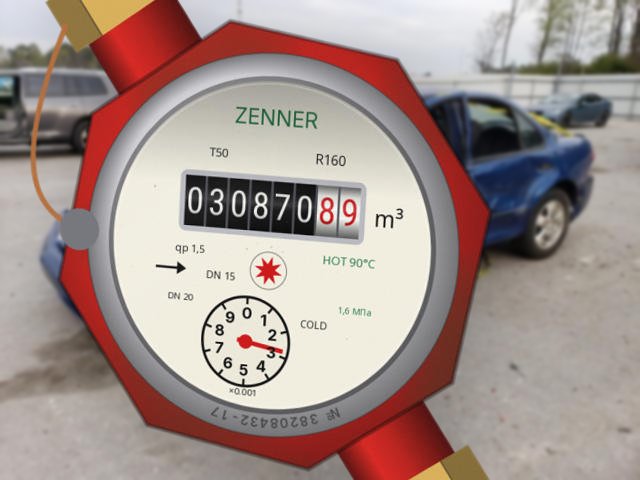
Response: m³ 30870.892
